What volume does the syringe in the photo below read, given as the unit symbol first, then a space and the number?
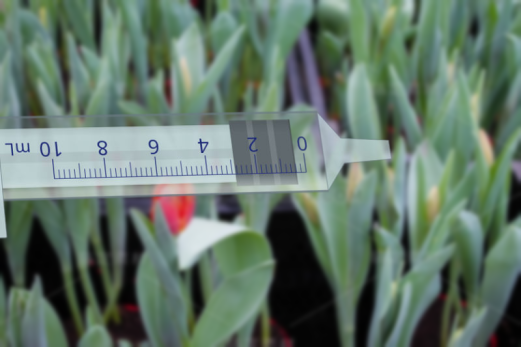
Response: mL 0.4
